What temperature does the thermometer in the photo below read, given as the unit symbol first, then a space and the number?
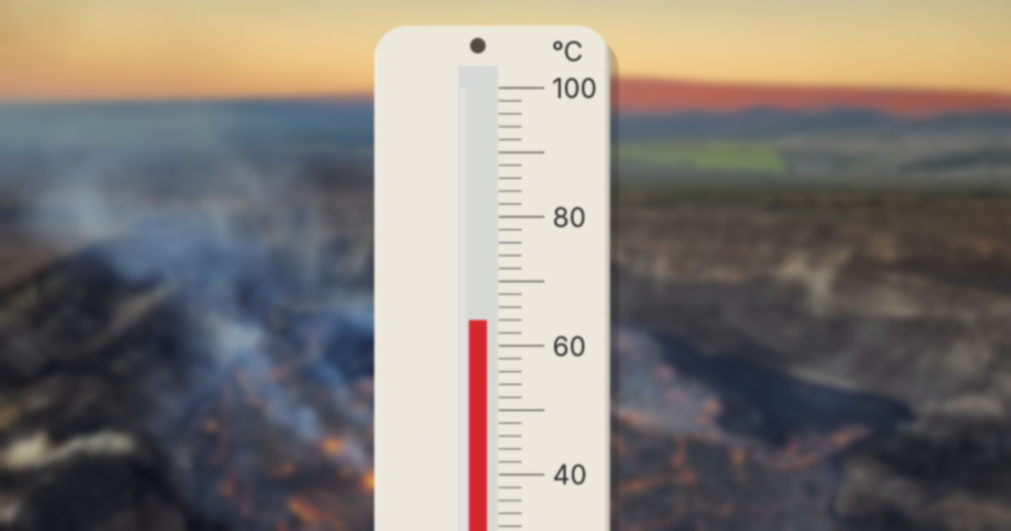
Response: °C 64
